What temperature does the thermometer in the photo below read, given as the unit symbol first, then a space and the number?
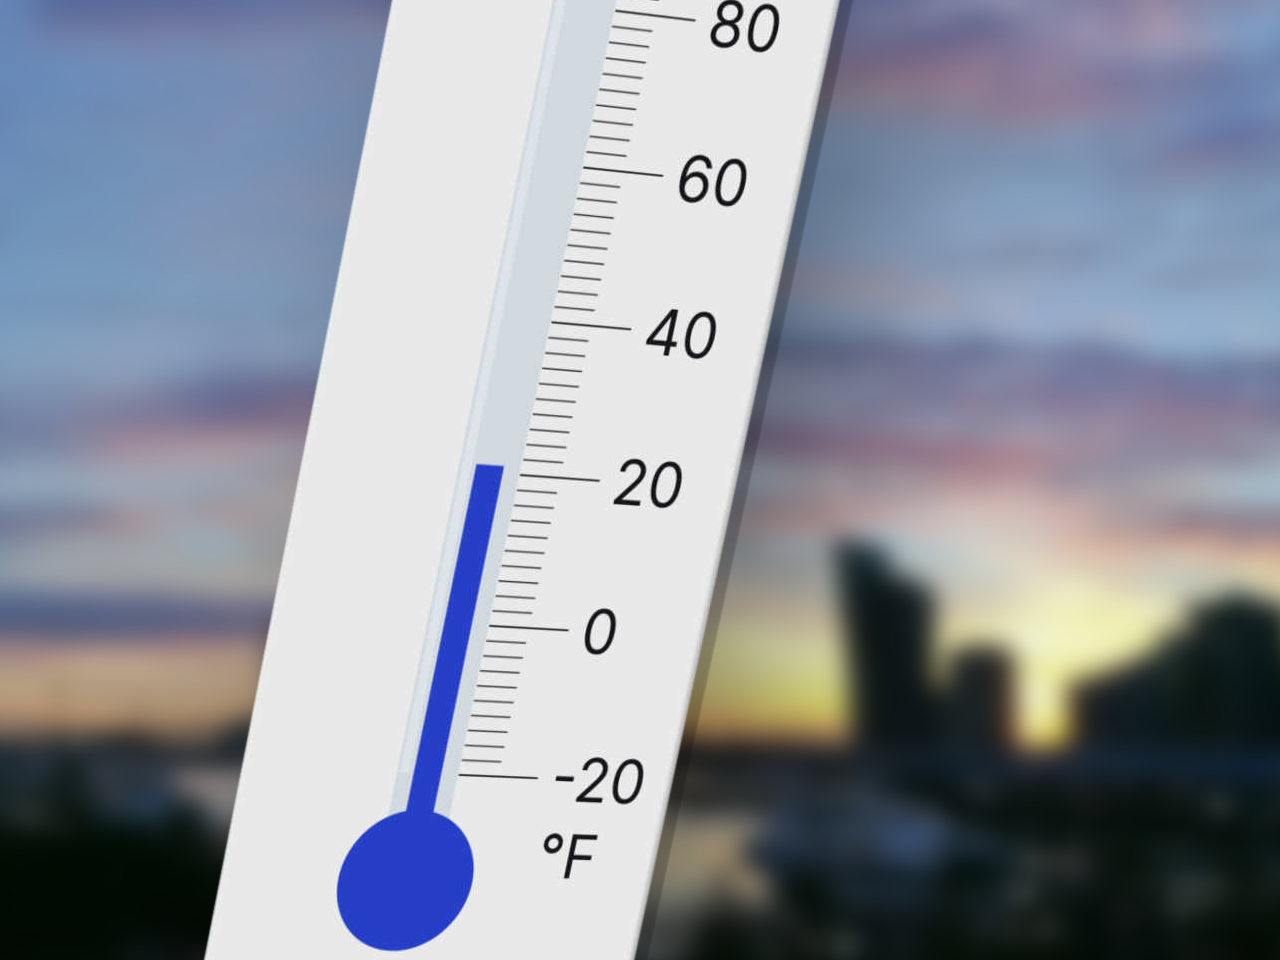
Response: °F 21
